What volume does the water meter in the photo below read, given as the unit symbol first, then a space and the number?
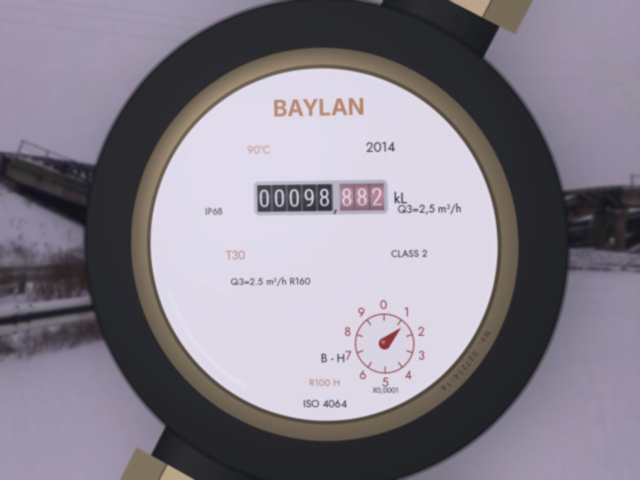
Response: kL 98.8821
